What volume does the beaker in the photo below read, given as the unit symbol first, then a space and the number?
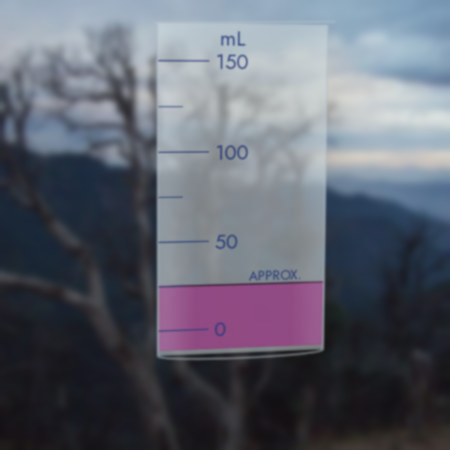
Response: mL 25
